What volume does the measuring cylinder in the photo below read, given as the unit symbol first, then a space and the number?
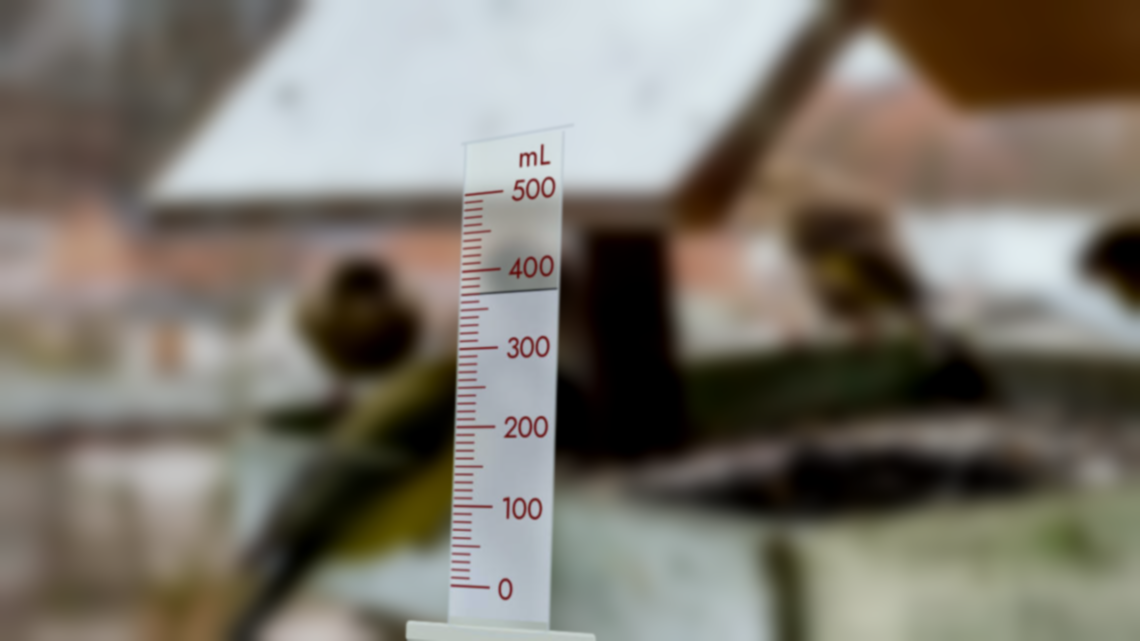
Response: mL 370
